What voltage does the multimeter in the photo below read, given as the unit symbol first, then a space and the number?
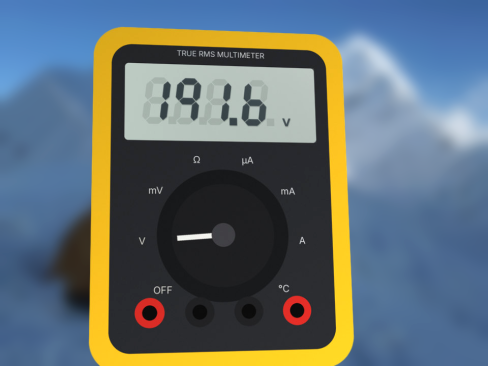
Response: V 191.6
